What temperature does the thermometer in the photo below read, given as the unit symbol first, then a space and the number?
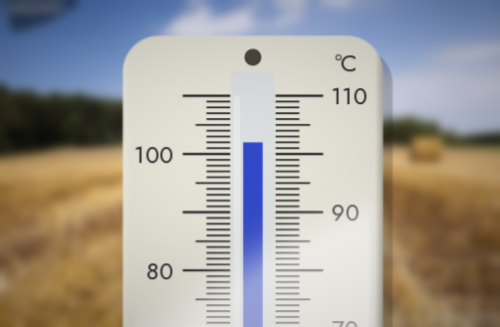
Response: °C 102
